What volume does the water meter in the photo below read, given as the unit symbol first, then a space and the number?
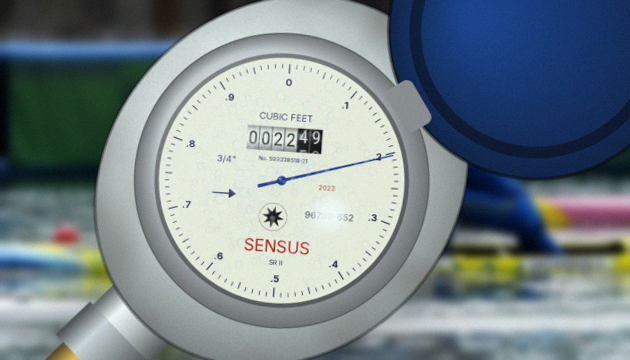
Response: ft³ 2249.20
